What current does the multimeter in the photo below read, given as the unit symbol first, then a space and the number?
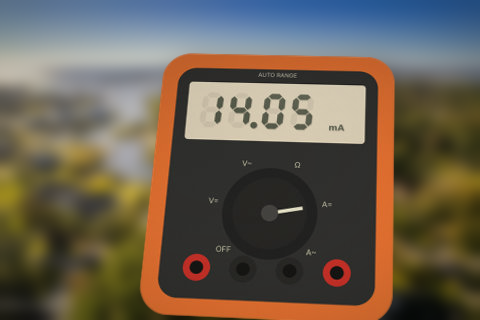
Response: mA 14.05
